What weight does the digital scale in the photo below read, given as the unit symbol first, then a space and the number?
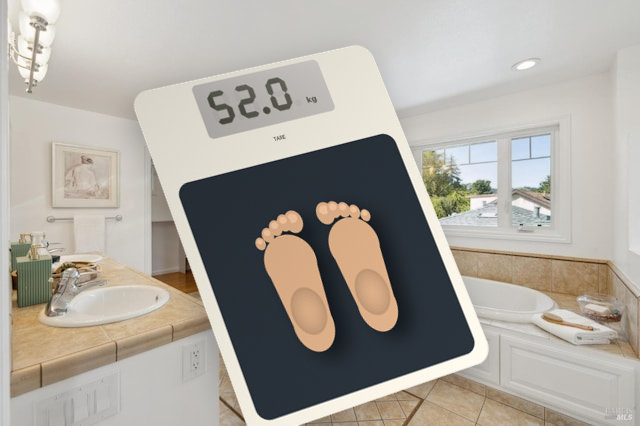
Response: kg 52.0
